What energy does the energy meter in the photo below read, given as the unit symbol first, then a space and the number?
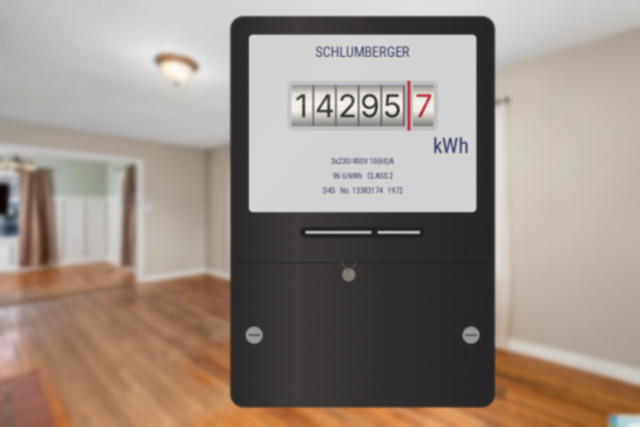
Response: kWh 14295.7
